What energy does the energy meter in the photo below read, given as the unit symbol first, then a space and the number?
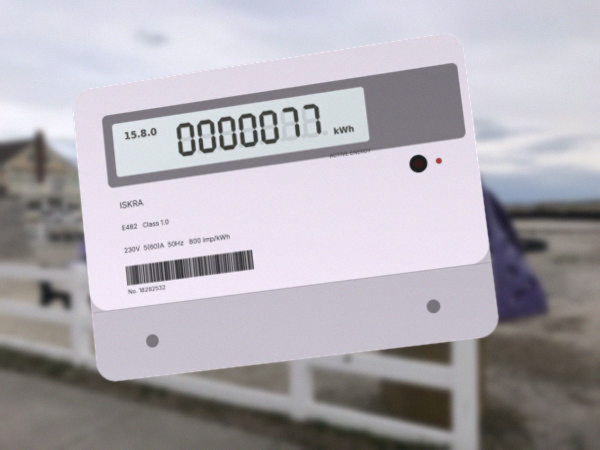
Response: kWh 77
